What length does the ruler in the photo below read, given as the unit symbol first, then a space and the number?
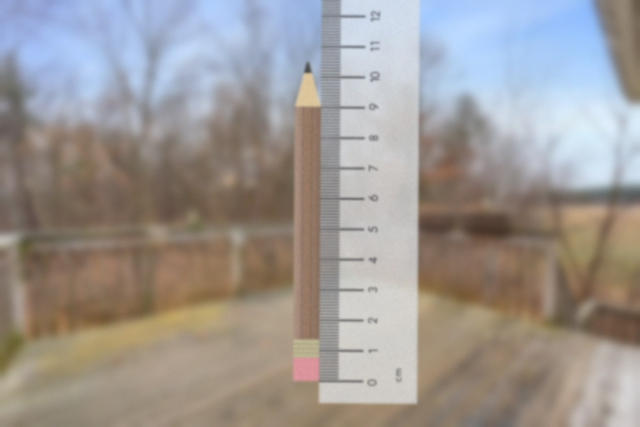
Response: cm 10.5
